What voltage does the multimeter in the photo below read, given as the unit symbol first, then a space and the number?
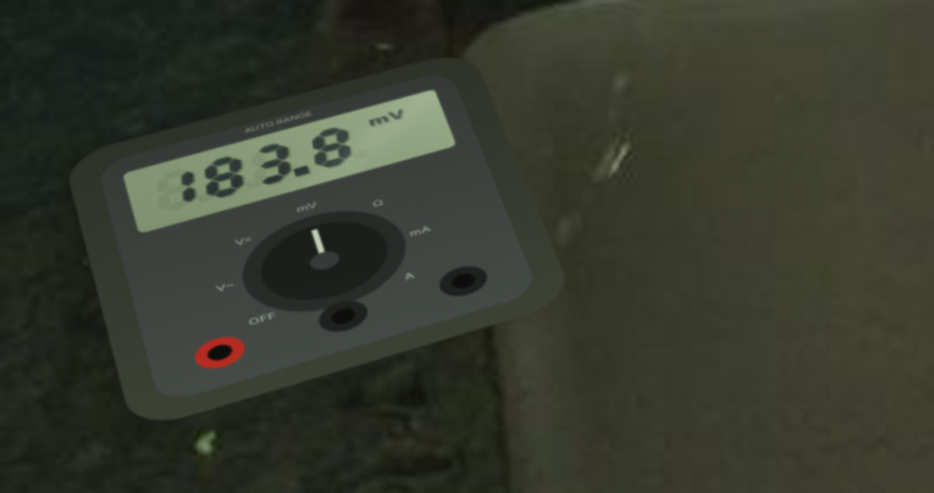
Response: mV 183.8
